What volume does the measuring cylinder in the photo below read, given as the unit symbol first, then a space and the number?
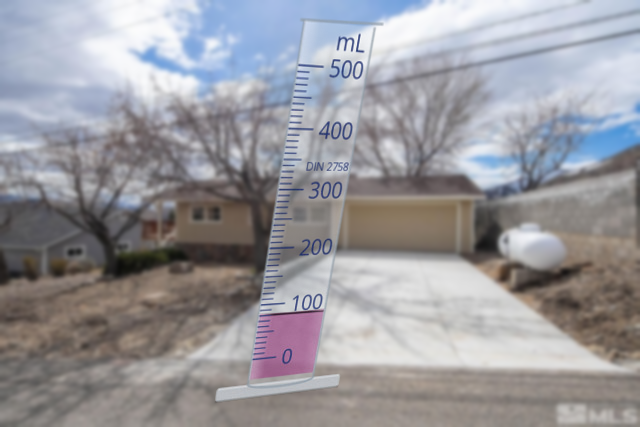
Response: mL 80
